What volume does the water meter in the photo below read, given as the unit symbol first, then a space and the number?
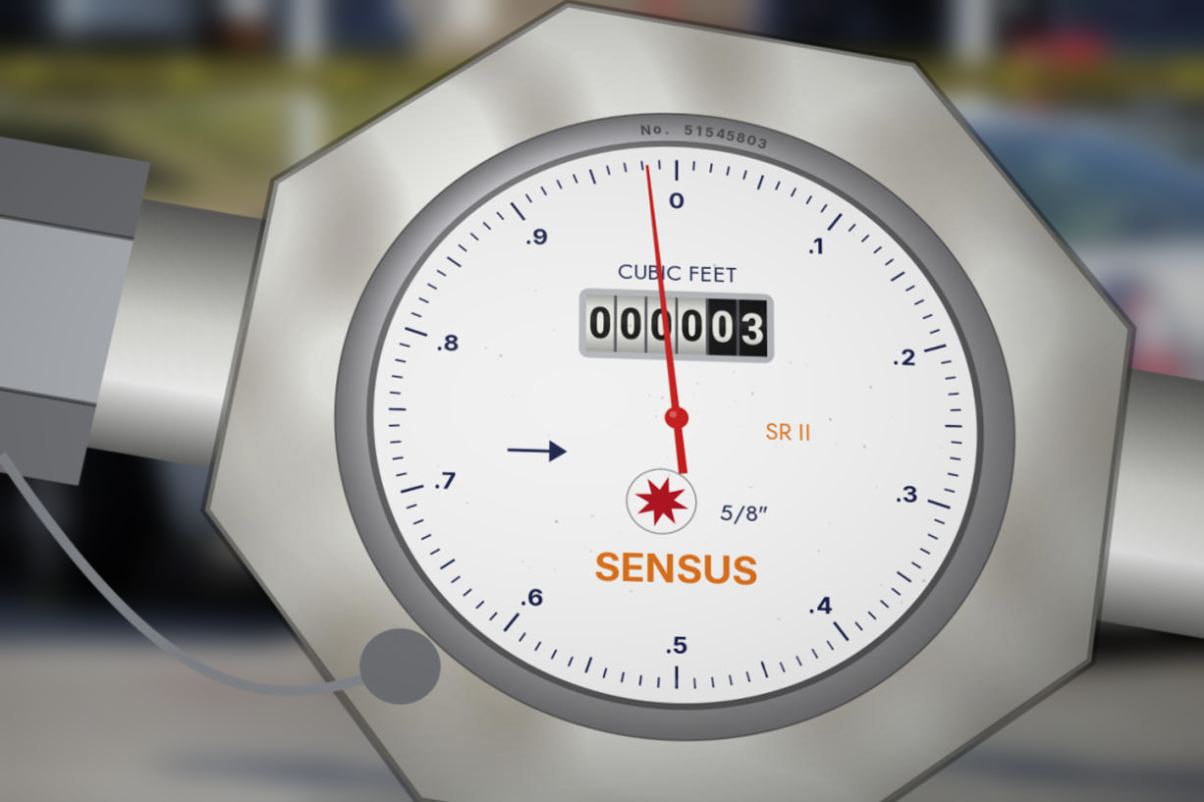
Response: ft³ 2.98
